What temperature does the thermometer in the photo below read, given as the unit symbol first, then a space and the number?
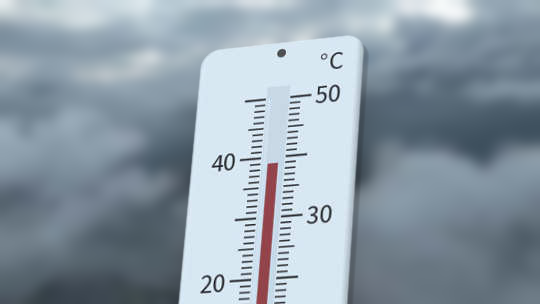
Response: °C 39
